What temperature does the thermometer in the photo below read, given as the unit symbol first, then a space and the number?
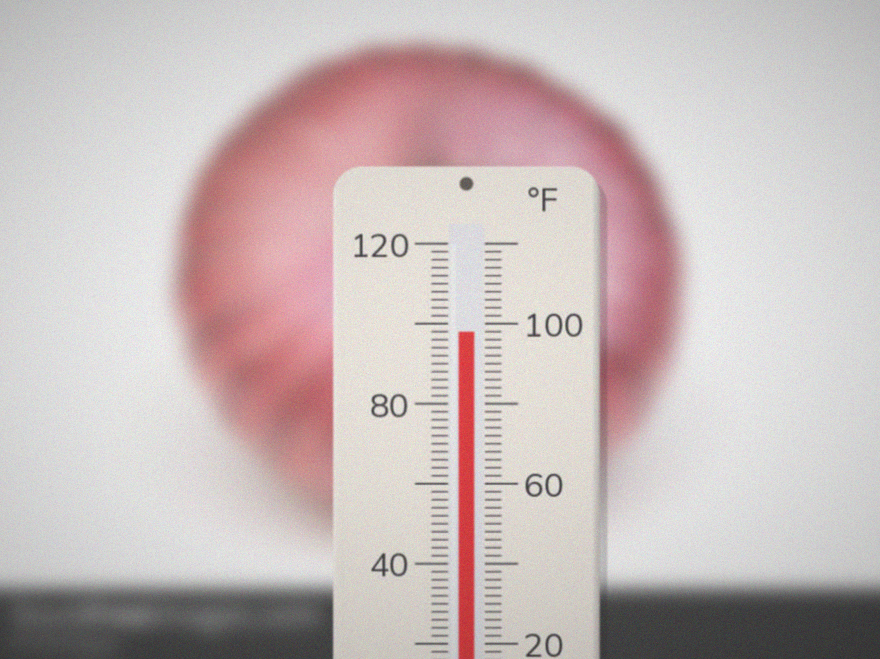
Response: °F 98
